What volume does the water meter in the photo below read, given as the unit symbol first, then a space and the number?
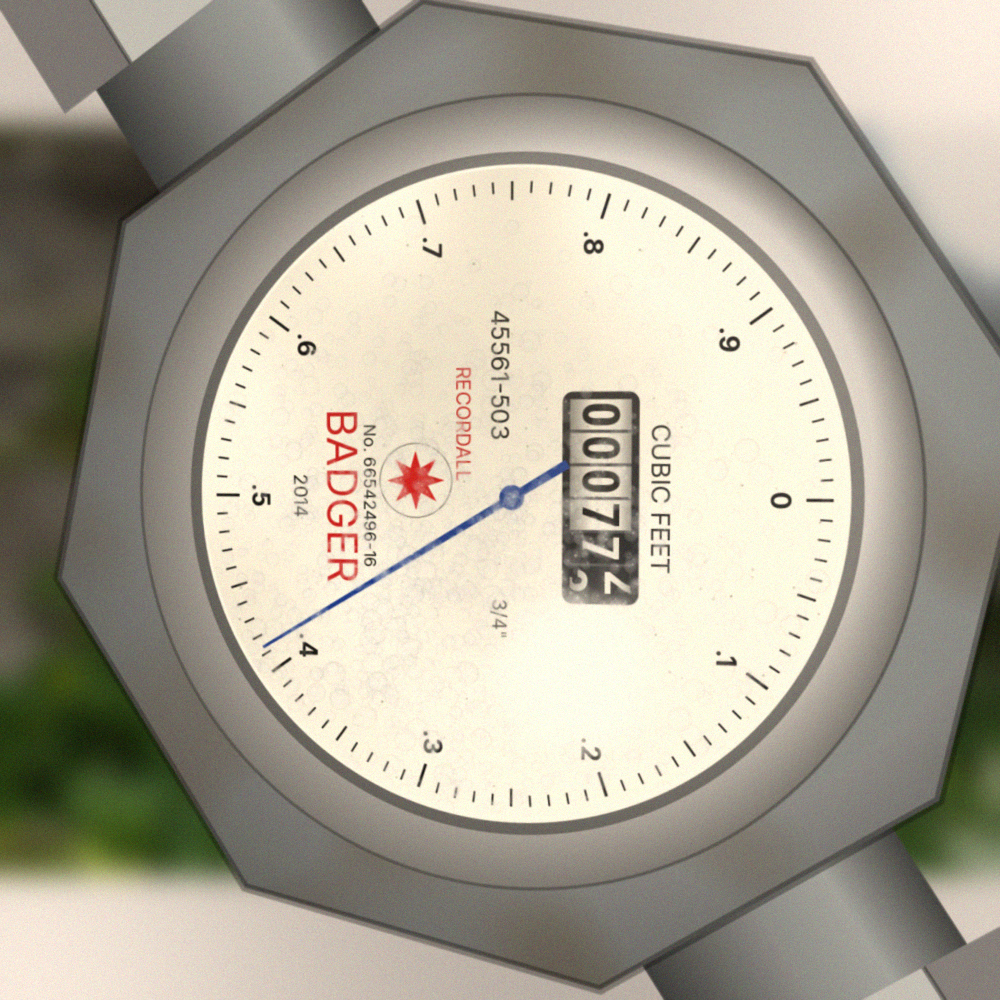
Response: ft³ 772.41
